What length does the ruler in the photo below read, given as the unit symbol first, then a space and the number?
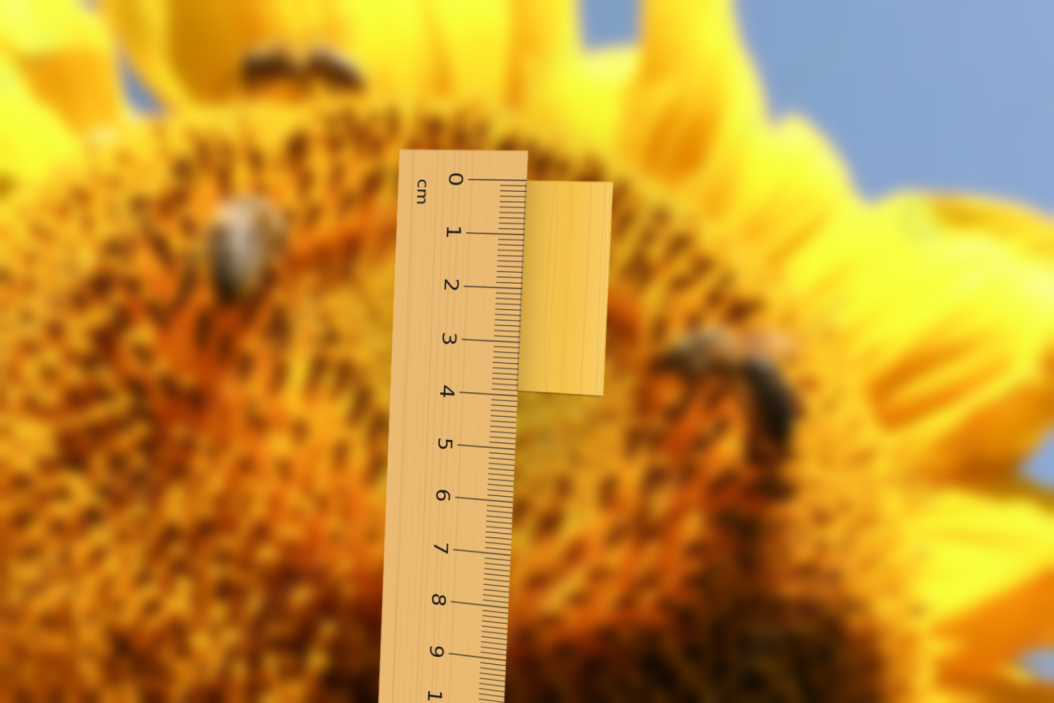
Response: cm 3.9
